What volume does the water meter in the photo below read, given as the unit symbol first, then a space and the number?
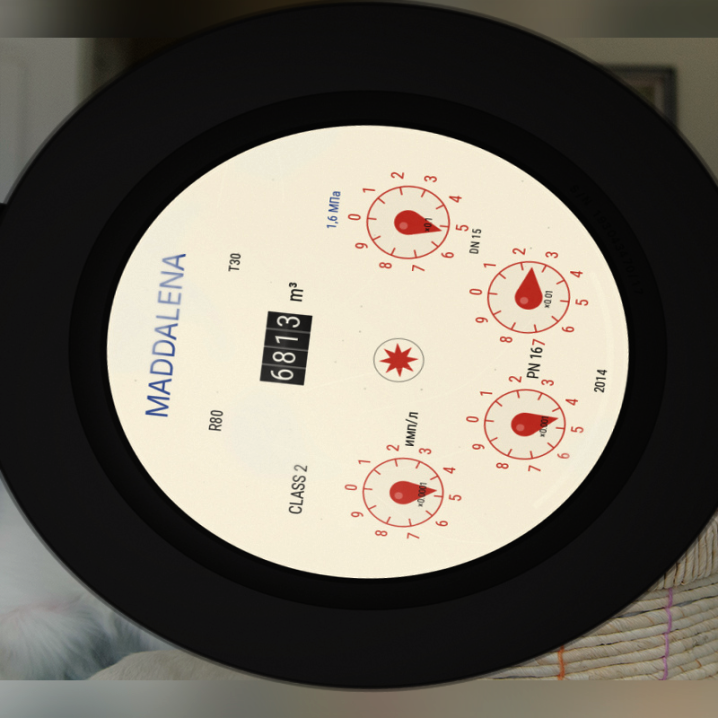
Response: m³ 6813.5244
